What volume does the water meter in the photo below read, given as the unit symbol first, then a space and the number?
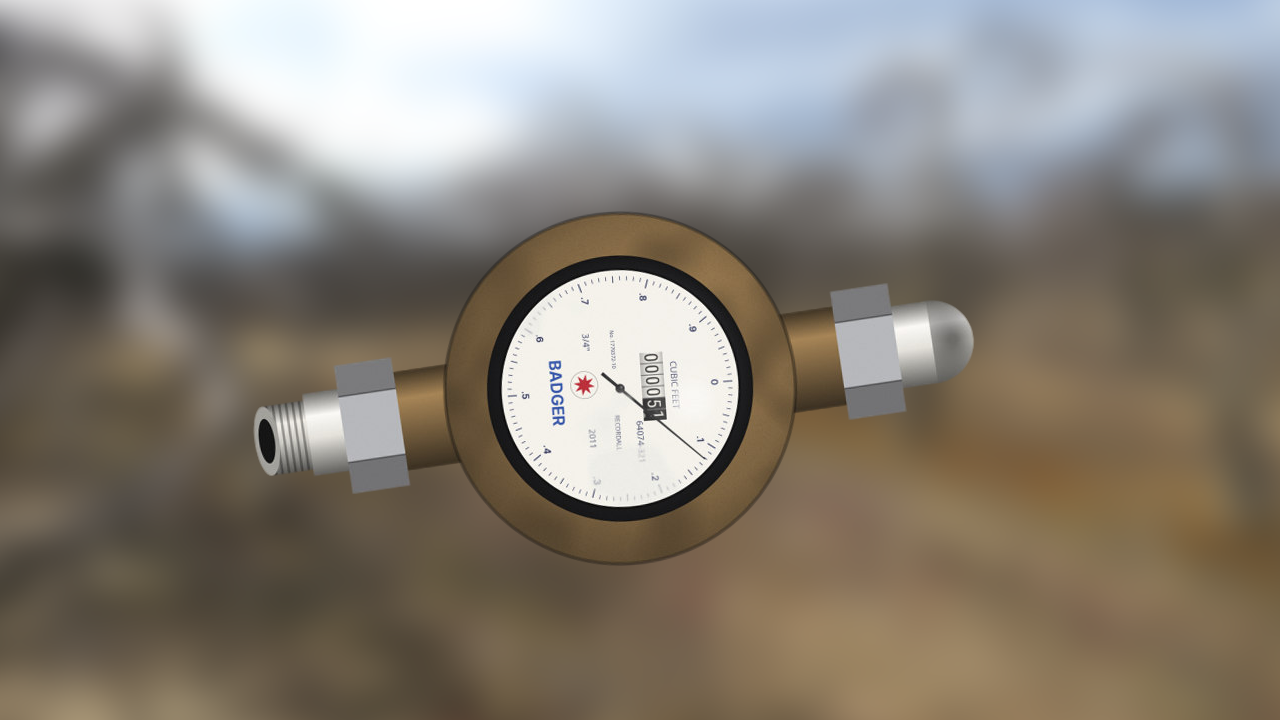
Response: ft³ 51.12
